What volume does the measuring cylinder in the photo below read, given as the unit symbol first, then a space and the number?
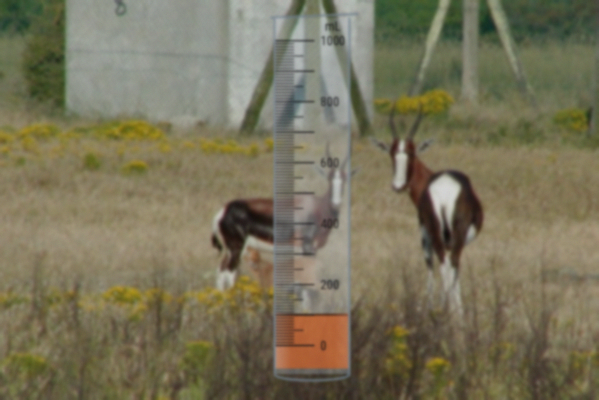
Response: mL 100
